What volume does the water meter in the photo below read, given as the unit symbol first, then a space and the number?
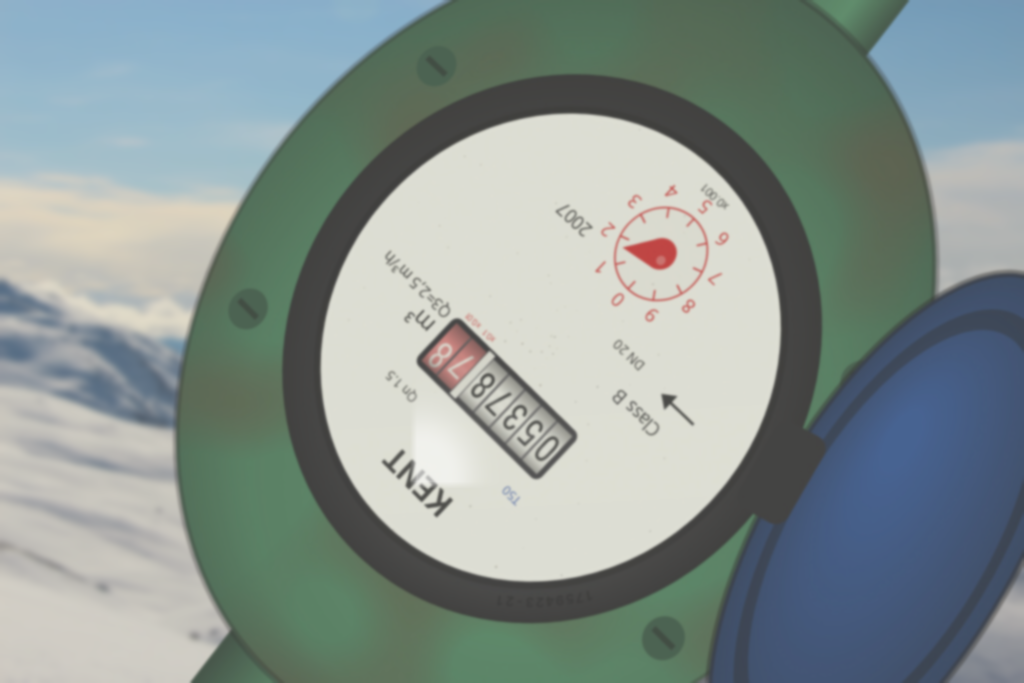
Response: m³ 5378.781
